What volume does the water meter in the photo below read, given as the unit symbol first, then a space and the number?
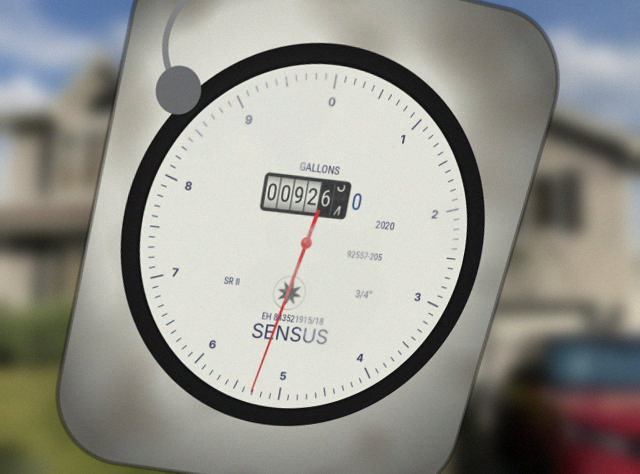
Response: gal 92635.3
